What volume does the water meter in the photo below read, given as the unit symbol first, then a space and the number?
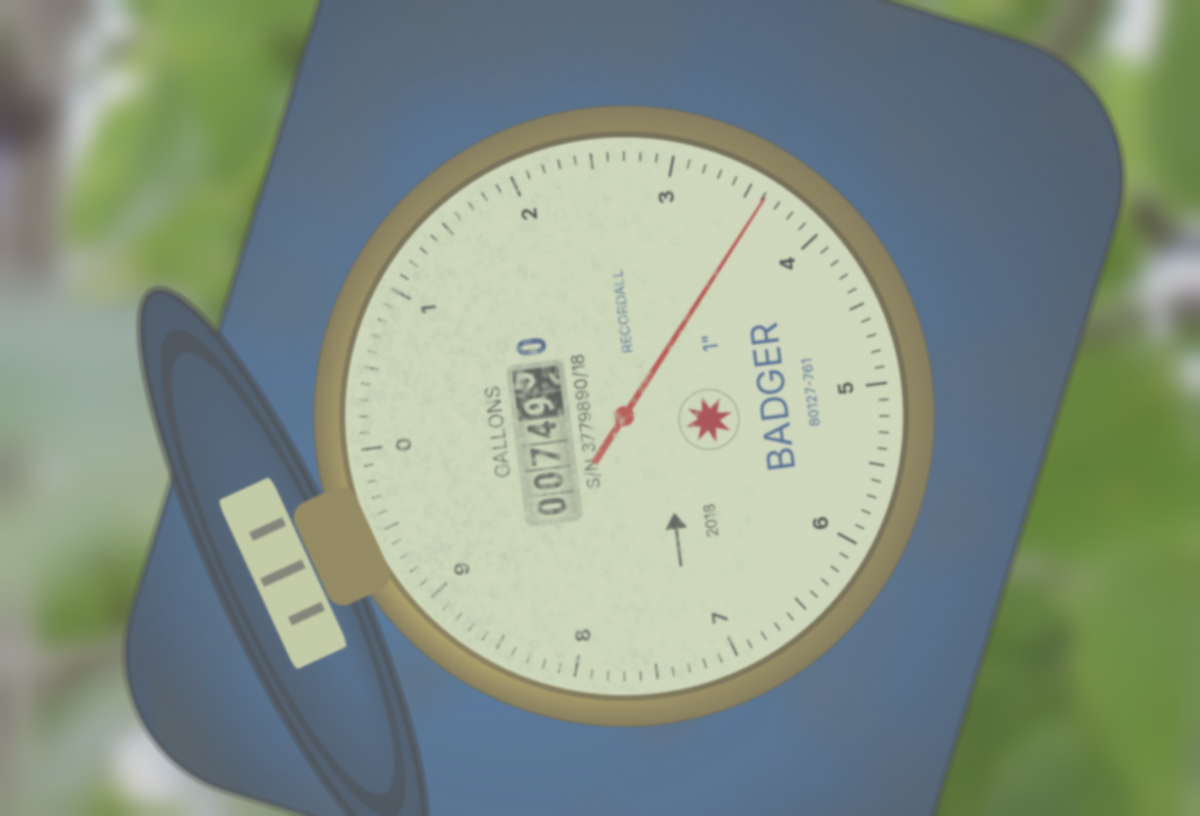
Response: gal 74953.6
